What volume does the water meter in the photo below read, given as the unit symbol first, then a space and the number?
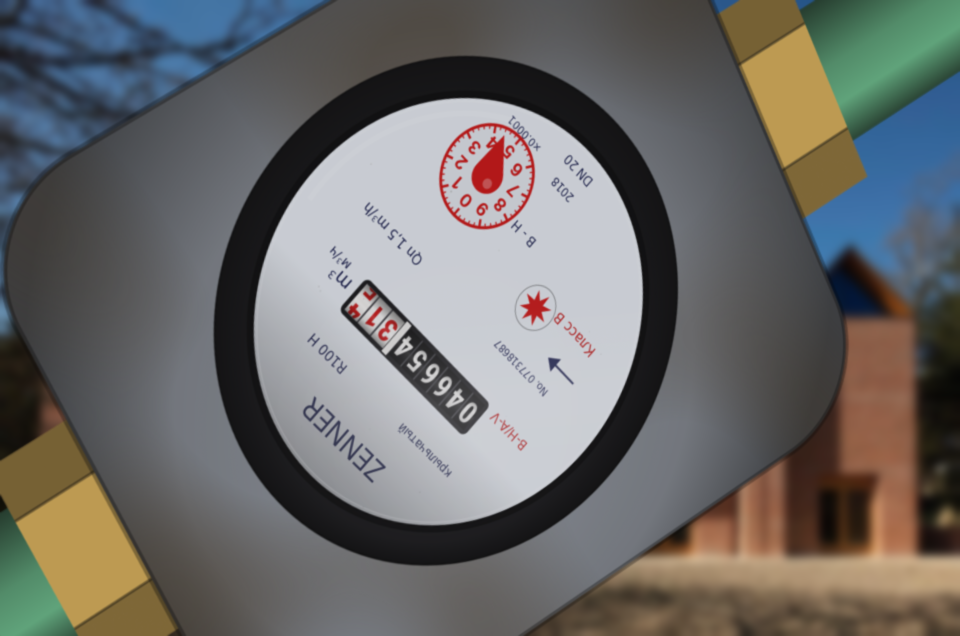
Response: m³ 46654.3144
